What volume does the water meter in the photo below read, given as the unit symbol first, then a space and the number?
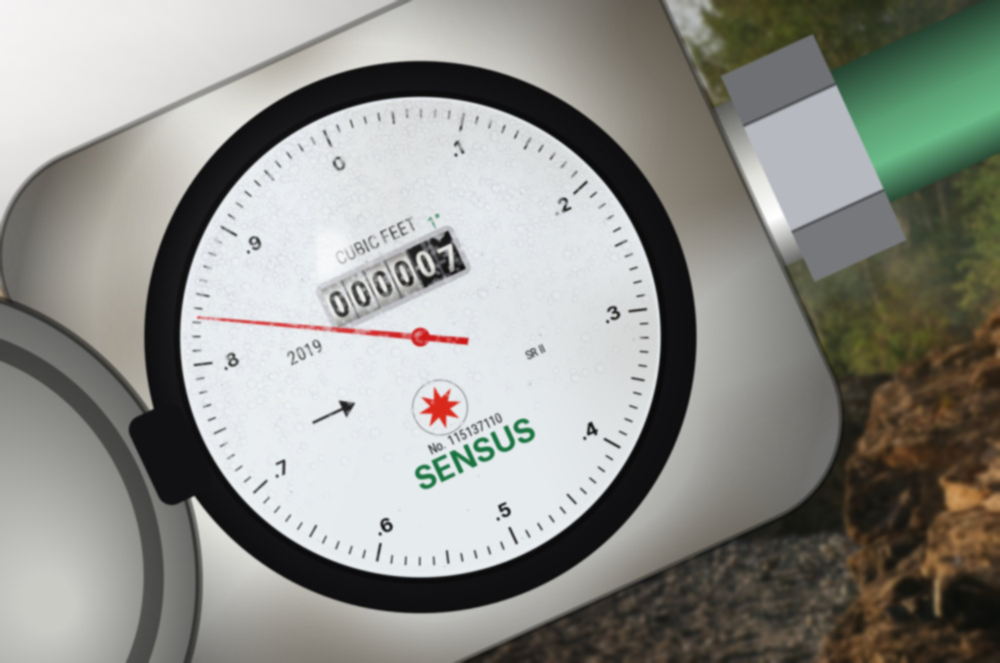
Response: ft³ 6.83
